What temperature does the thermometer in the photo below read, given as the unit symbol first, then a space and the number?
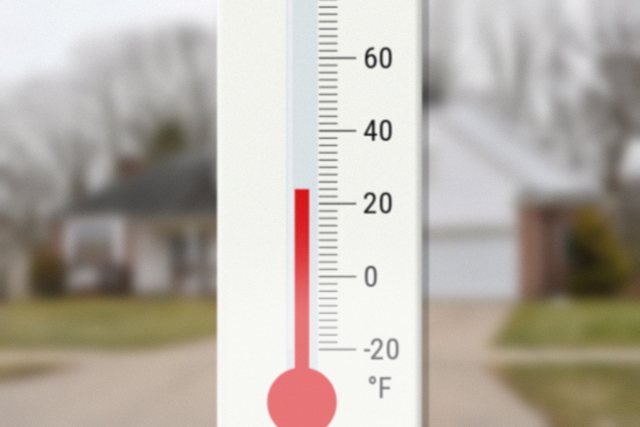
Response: °F 24
